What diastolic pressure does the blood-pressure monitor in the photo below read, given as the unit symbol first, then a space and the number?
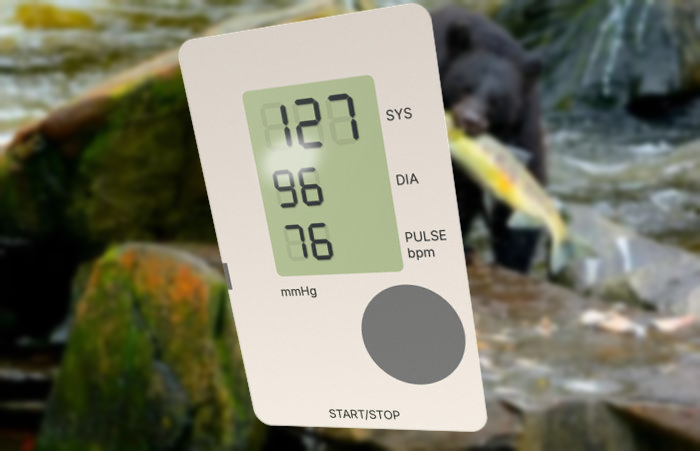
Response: mmHg 96
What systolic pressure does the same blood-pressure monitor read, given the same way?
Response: mmHg 127
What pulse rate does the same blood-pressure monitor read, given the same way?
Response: bpm 76
